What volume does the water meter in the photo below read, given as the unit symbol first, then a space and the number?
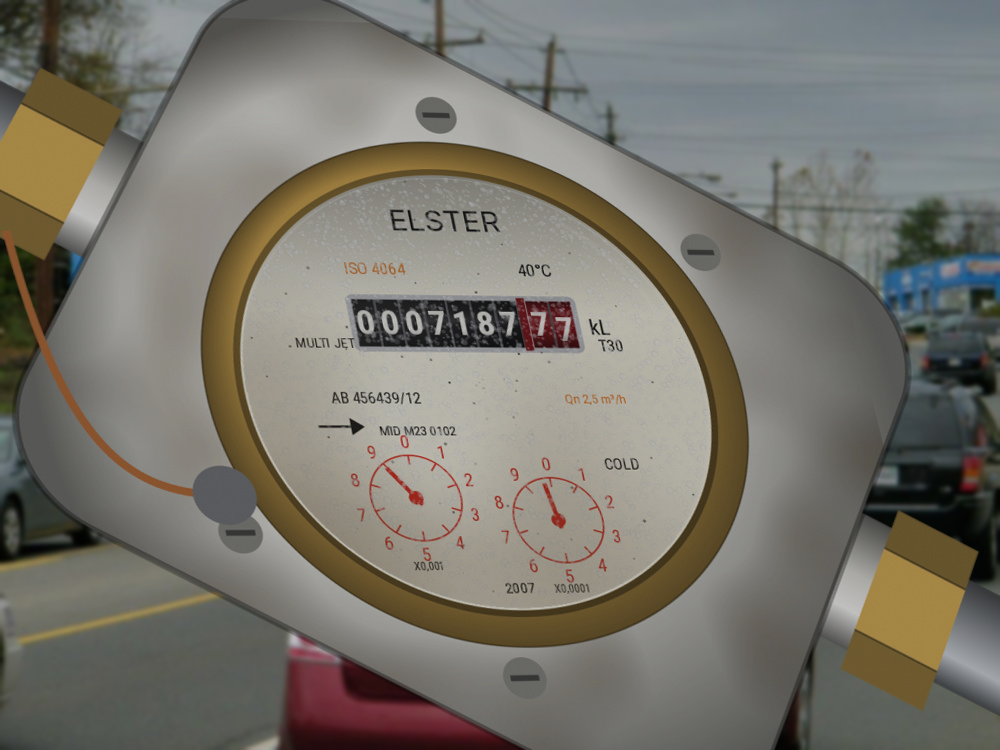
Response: kL 7187.7689
